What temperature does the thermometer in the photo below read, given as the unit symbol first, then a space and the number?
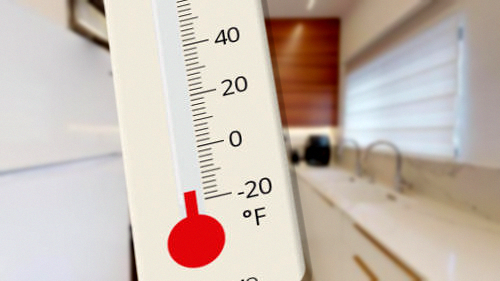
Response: °F -16
